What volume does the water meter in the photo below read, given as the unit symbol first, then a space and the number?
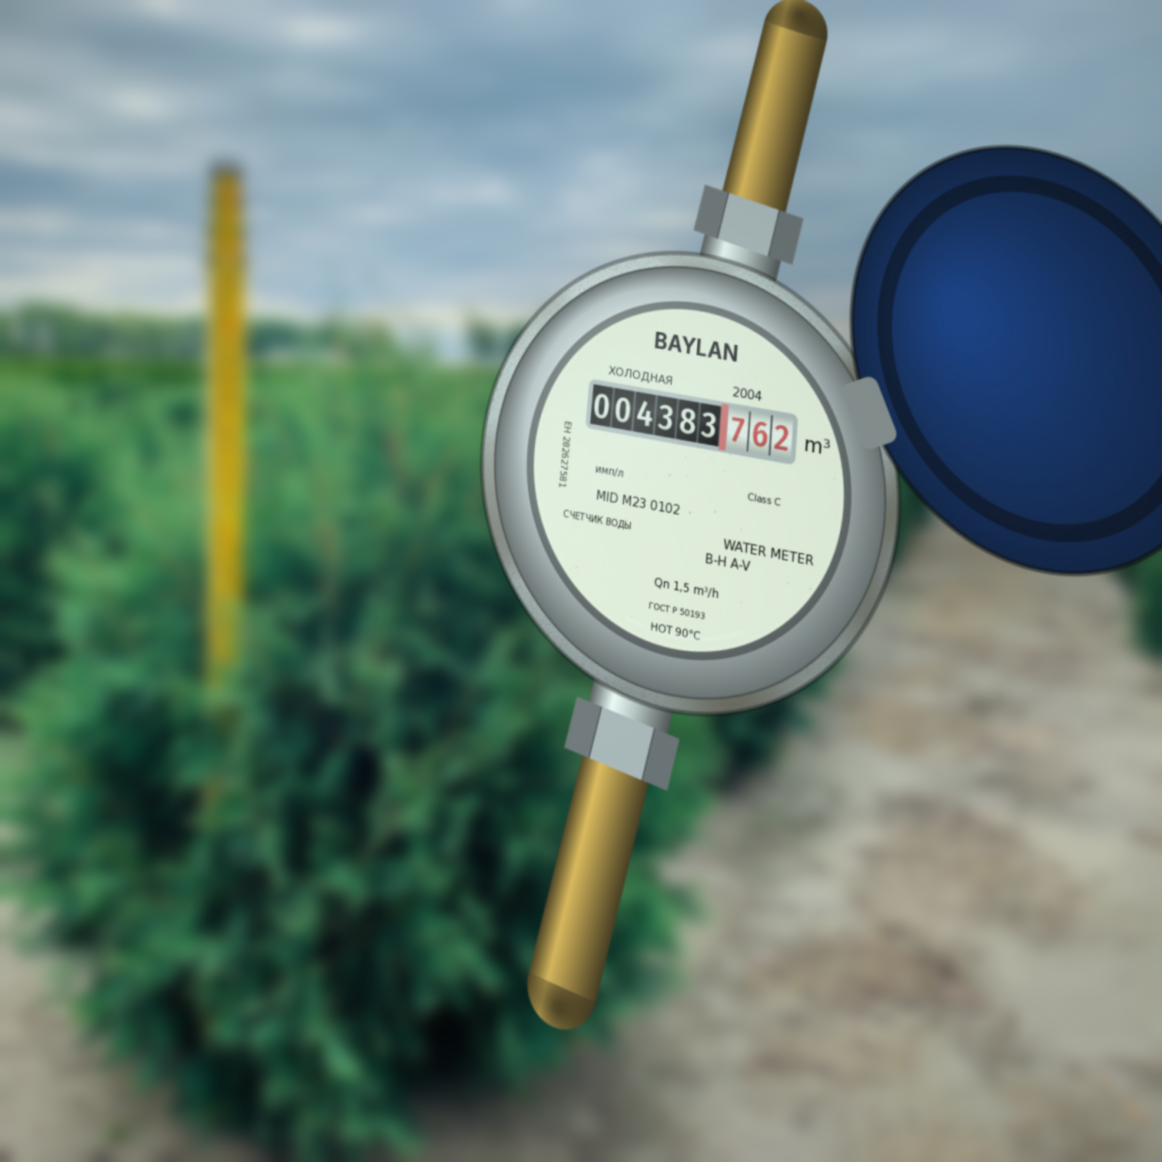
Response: m³ 4383.762
